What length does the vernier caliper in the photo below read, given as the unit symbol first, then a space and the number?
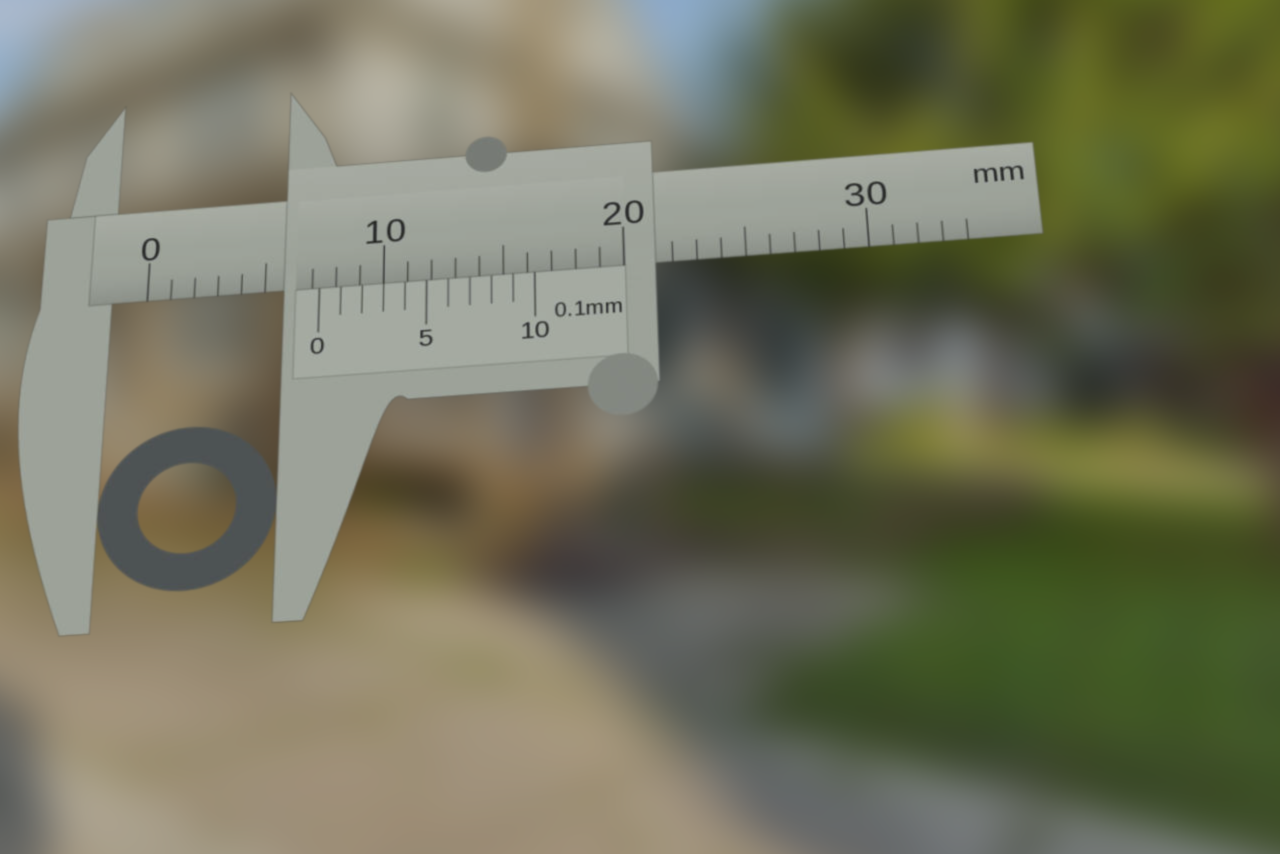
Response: mm 7.3
